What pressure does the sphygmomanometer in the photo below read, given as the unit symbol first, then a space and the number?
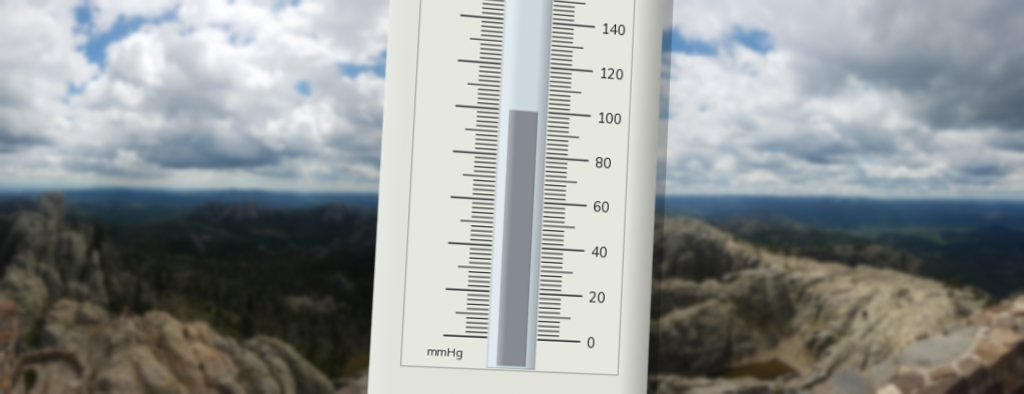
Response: mmHg 100
